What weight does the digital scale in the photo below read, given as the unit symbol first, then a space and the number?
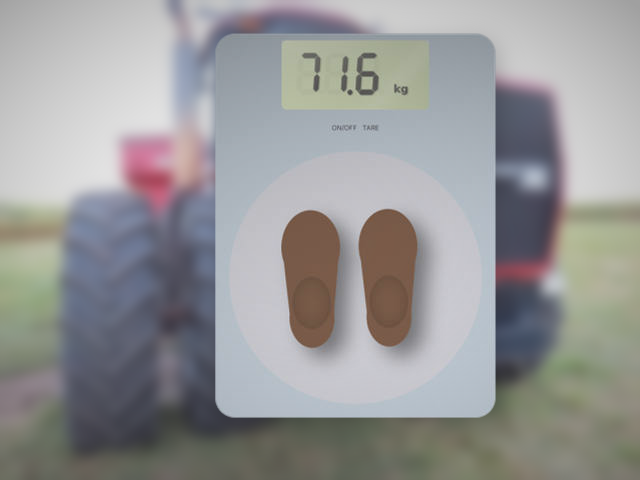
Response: kg 71.6
